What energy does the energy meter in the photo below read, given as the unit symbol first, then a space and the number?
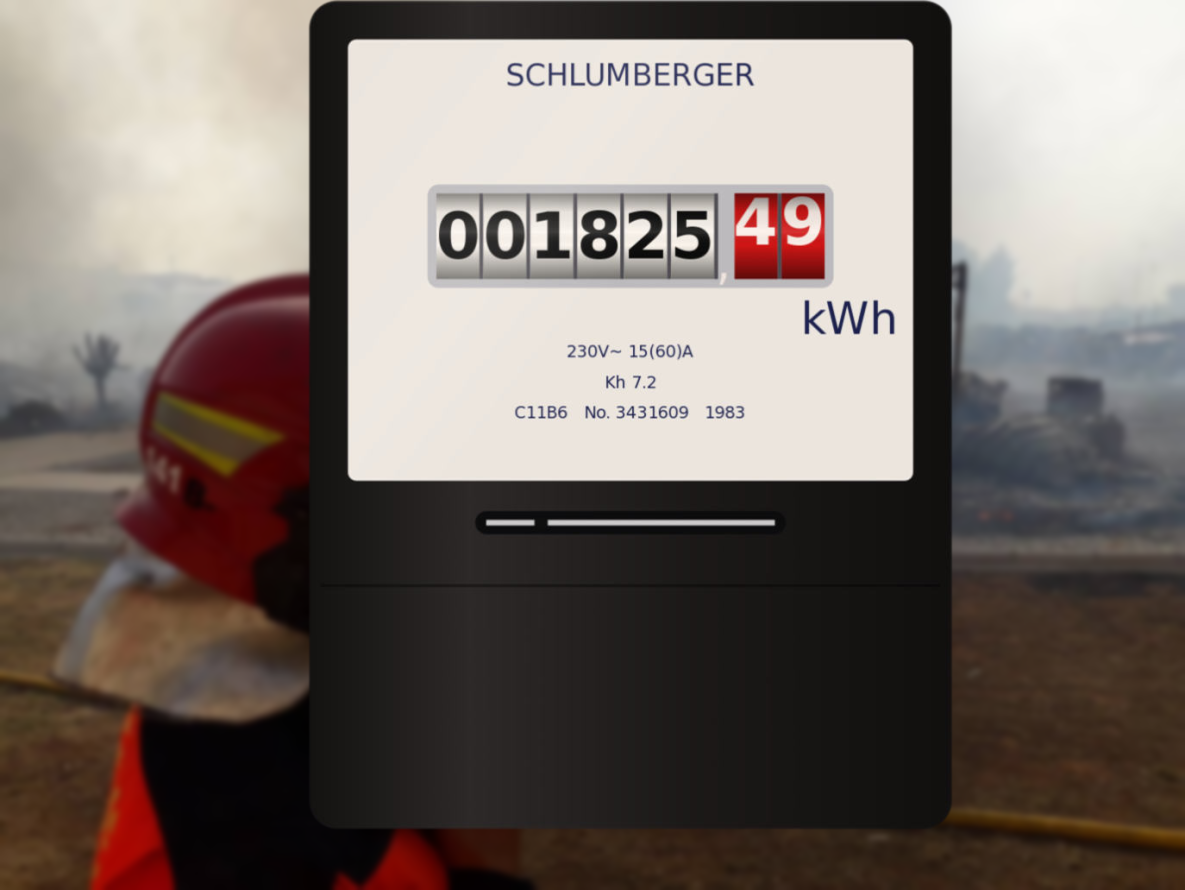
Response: kWh 1825.49
